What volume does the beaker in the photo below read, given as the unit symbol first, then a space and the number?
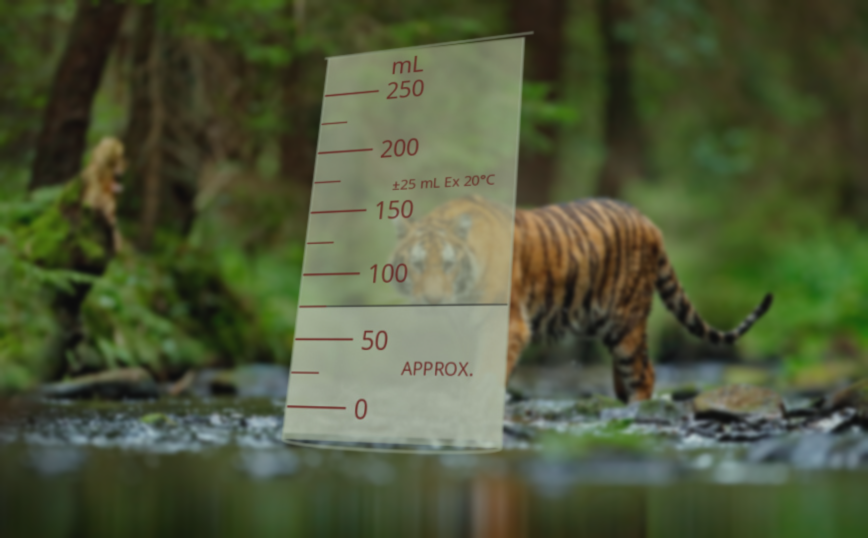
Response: mL 75
